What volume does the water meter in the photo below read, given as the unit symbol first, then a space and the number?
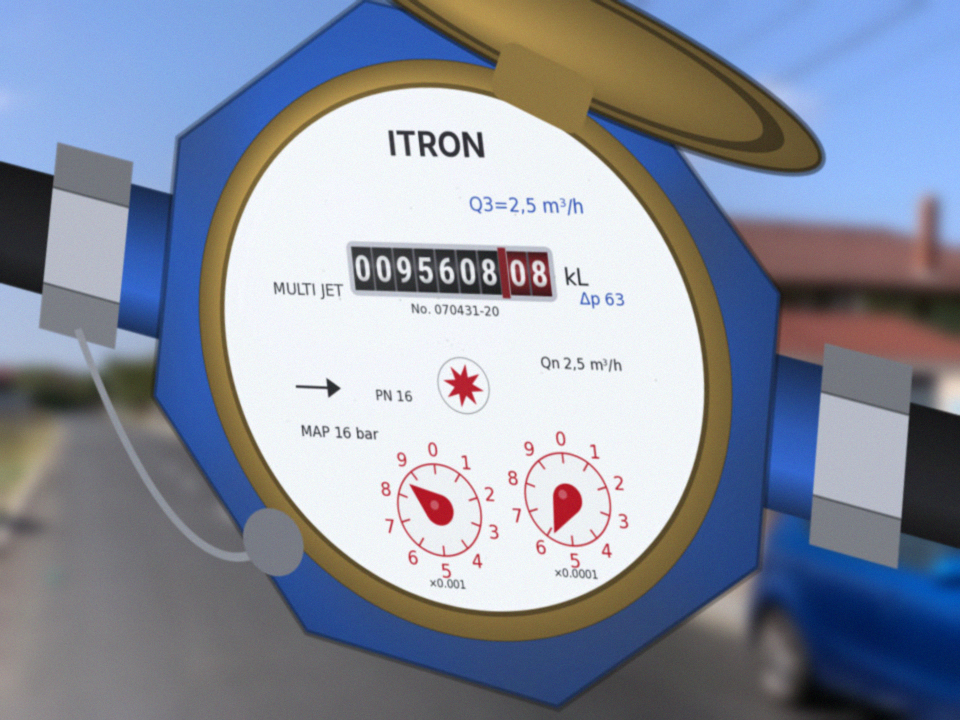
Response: kL 95608.0885
